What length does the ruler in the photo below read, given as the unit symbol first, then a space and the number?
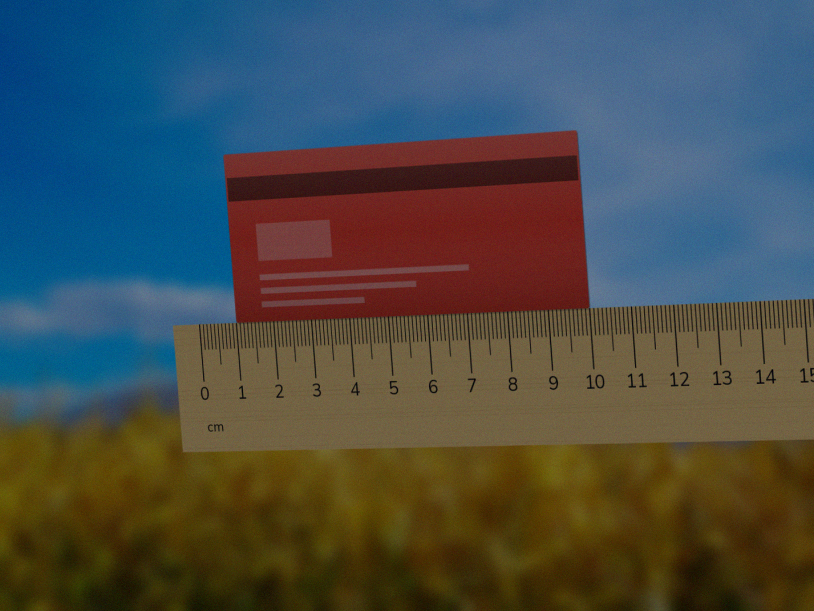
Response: cm 9
